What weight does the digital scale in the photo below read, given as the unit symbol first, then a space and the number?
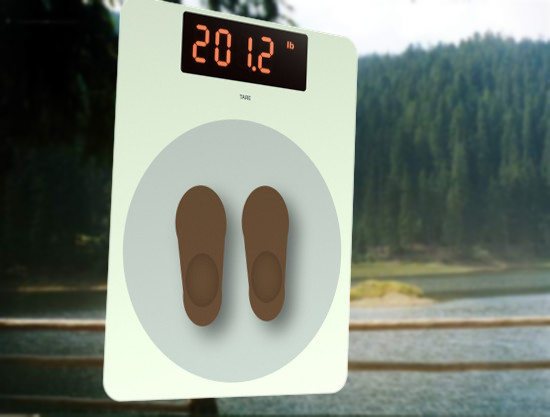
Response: lb 201.2
